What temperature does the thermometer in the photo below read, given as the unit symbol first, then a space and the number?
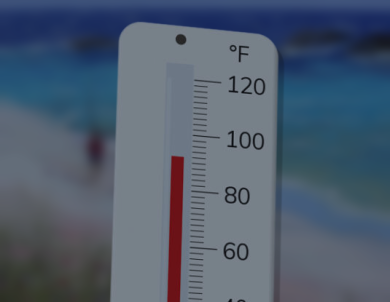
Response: °F 92
